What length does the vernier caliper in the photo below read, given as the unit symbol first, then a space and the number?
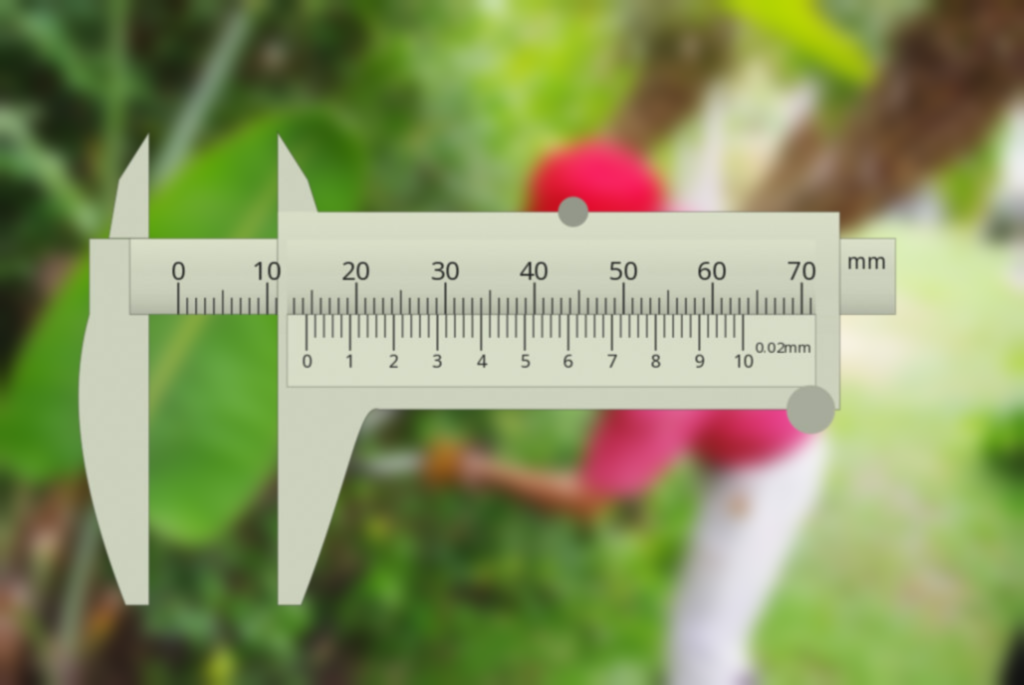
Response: mm 14.4
